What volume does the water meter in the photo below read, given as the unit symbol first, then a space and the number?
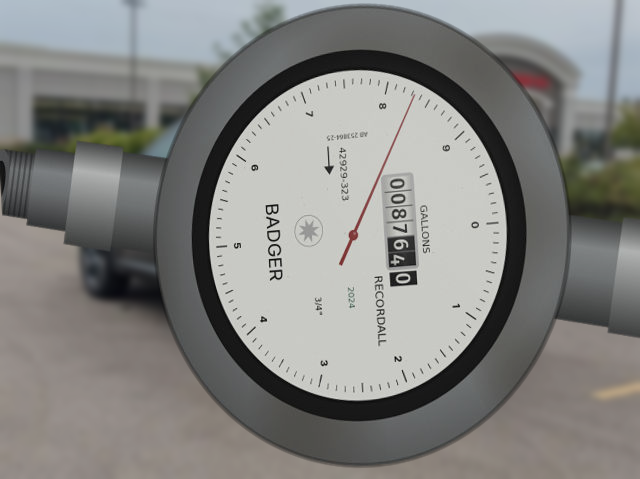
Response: gal 87638.3
